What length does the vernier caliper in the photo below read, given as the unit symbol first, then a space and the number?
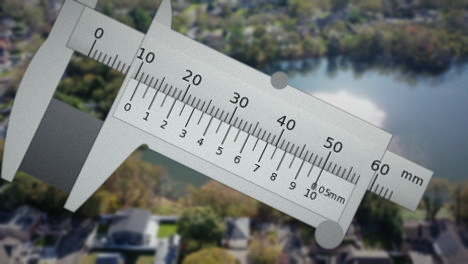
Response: mm 11.0
